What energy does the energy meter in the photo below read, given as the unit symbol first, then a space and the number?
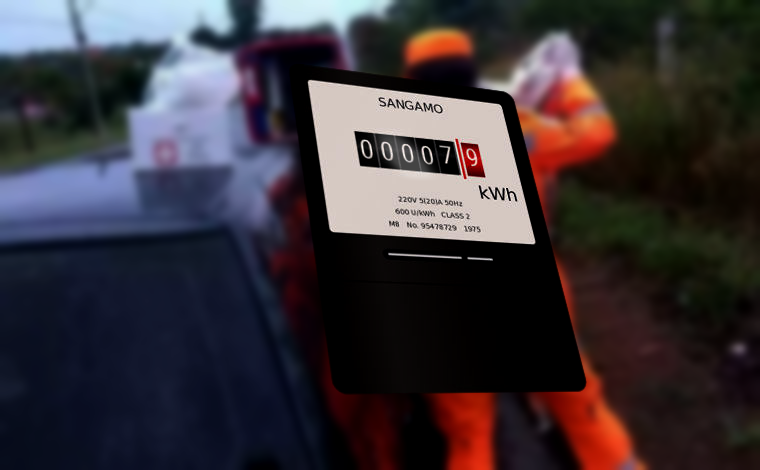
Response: kWh 7.9
